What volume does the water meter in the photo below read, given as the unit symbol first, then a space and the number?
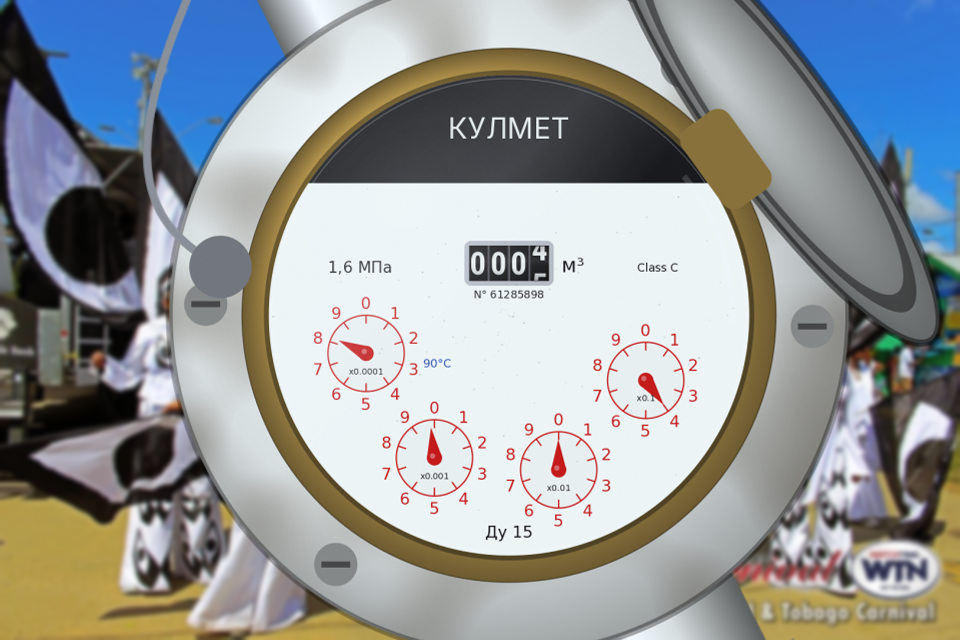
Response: m³ 4.3998
